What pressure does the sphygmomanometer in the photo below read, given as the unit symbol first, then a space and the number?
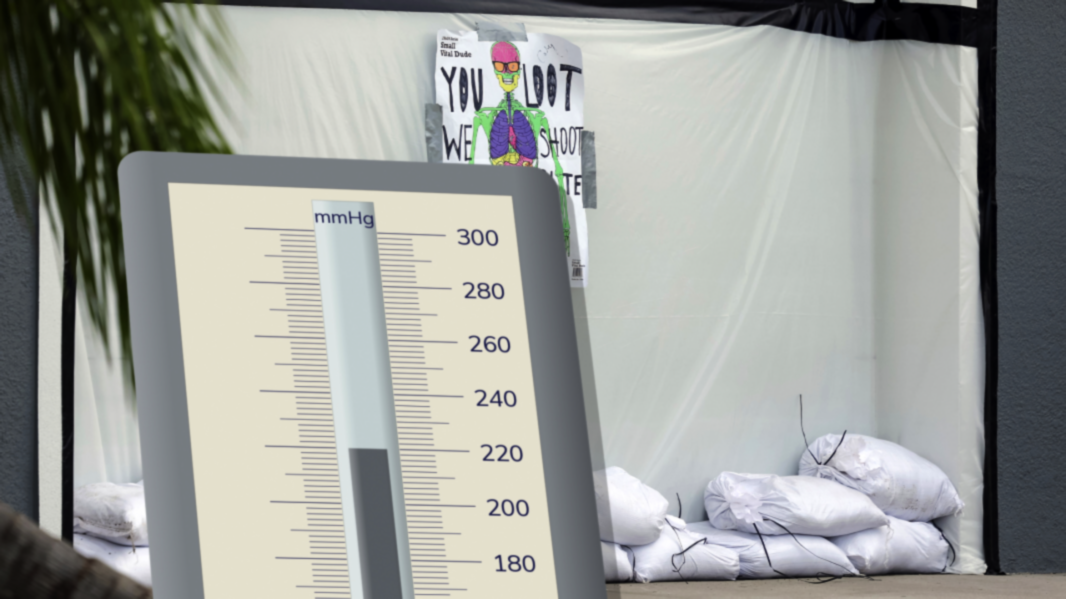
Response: mmHg 220
